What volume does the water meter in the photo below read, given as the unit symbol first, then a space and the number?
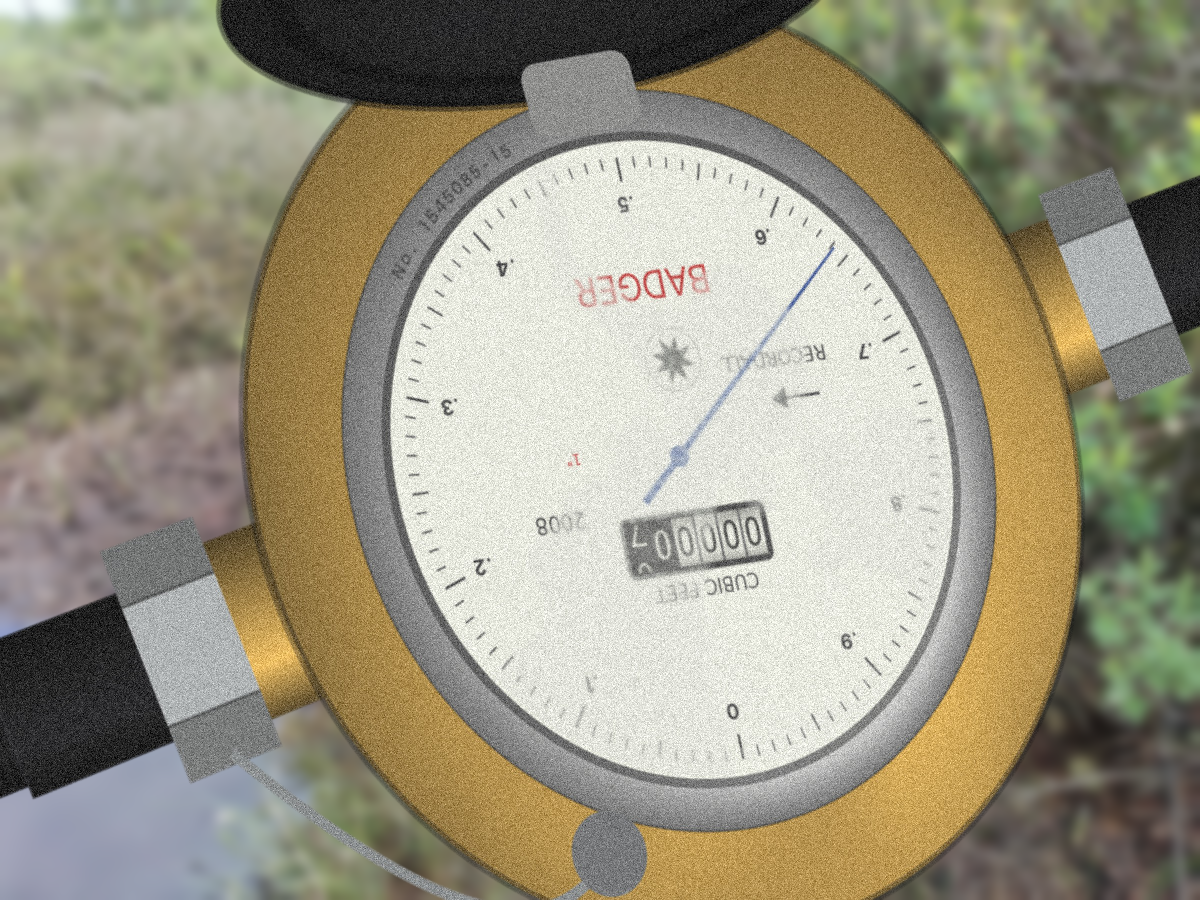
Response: ft³ 6.64
